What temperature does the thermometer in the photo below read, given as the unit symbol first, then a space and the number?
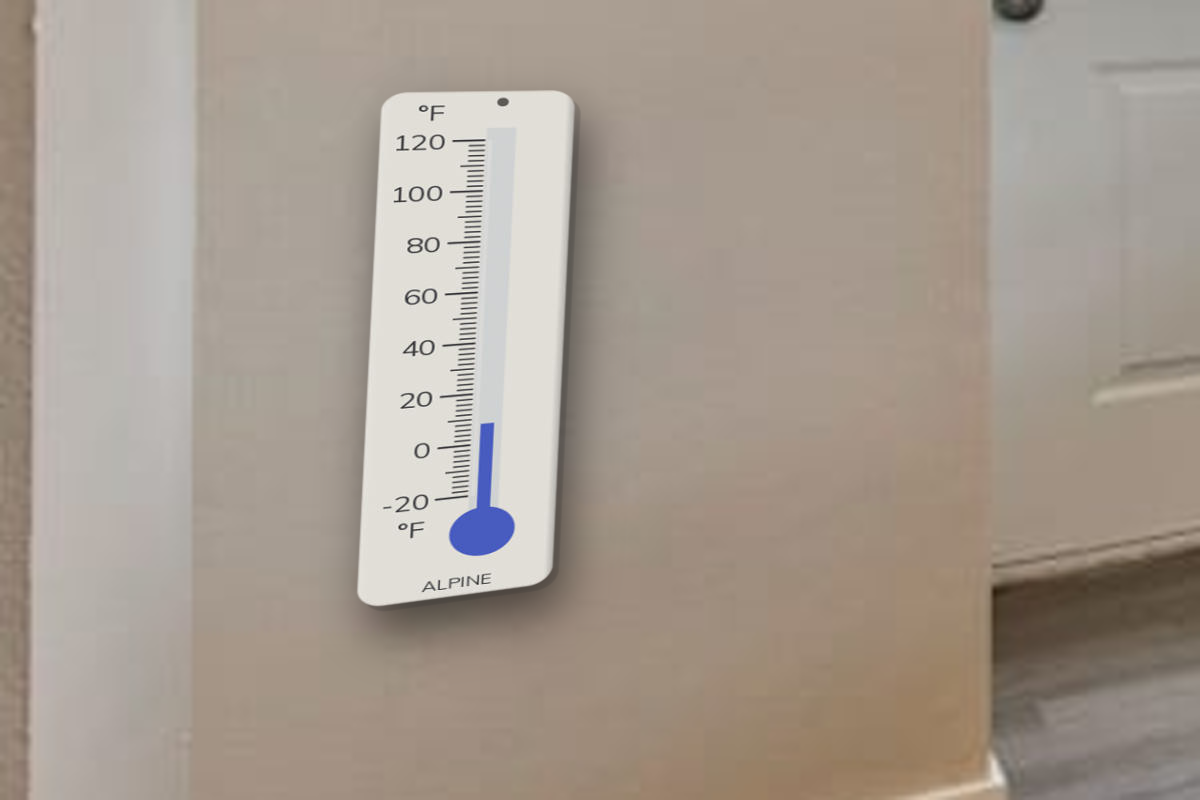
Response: °F 8
